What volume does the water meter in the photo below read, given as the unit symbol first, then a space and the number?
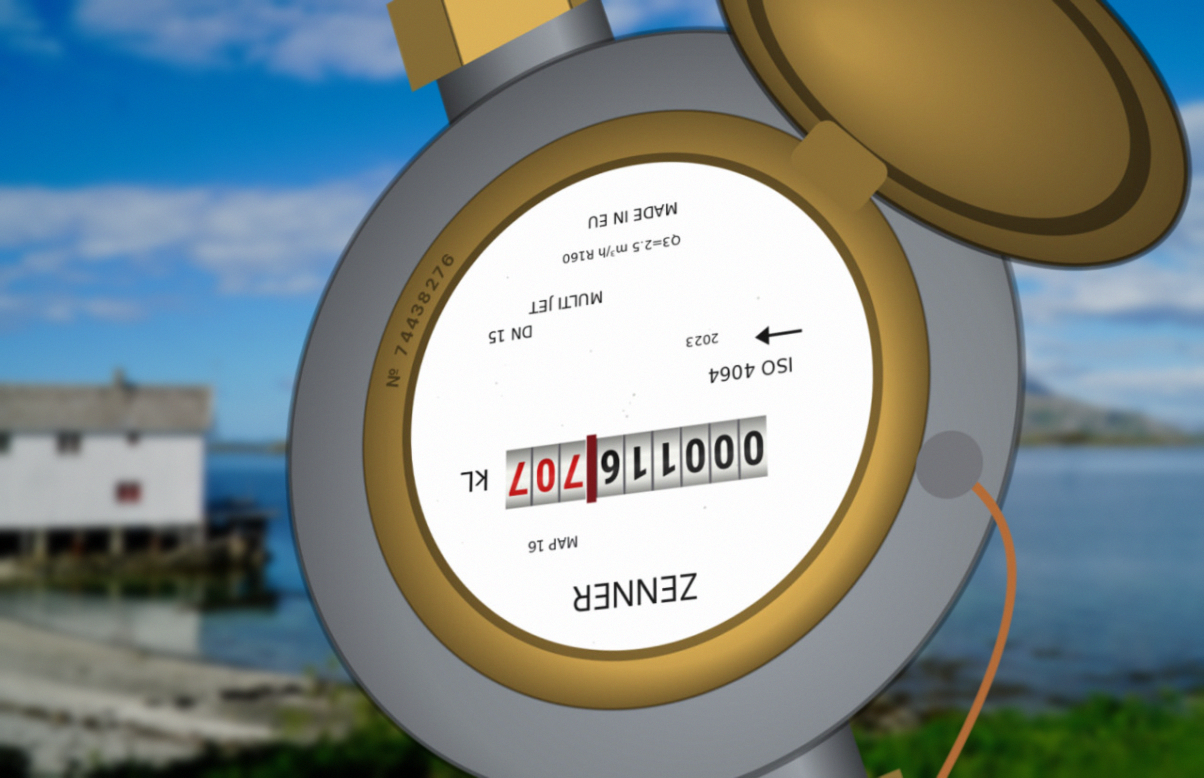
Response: kL 116.707
